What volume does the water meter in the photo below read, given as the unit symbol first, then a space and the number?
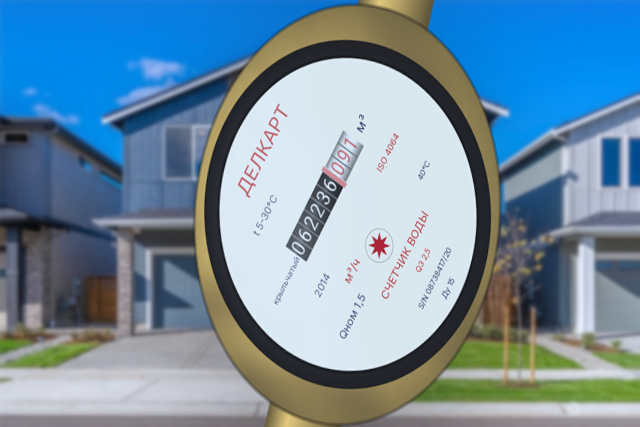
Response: m³ 62236.091
